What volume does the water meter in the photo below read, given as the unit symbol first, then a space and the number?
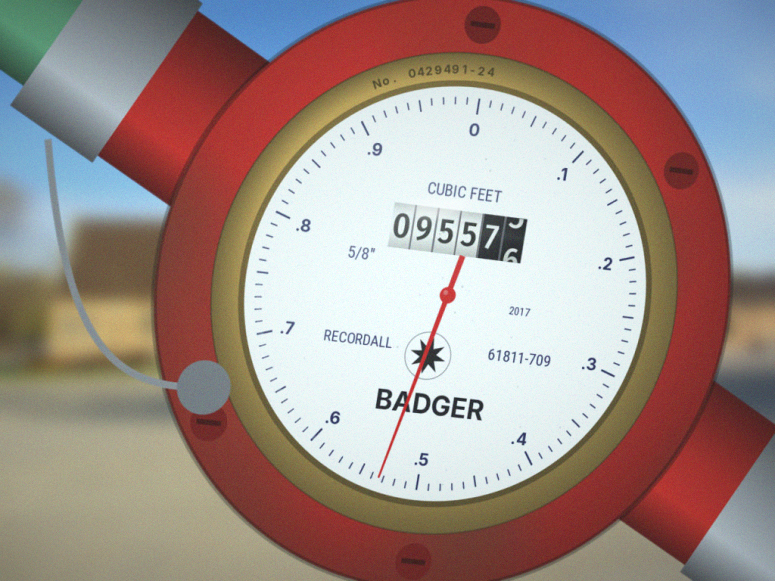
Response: ft³ 95575.53
